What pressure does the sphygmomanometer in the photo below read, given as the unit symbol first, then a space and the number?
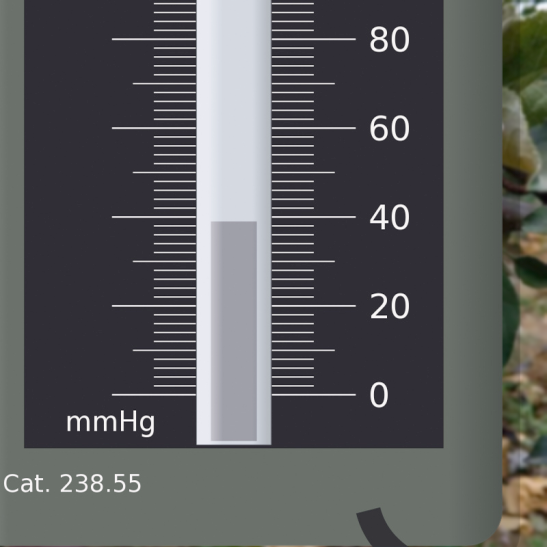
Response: mmHg 39
